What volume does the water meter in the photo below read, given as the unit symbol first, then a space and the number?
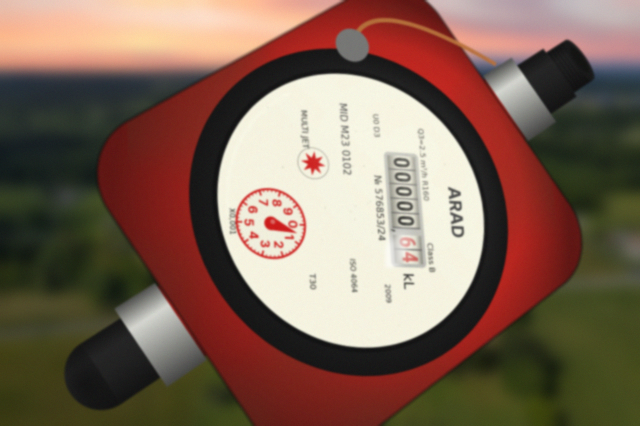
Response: kL 0.640
